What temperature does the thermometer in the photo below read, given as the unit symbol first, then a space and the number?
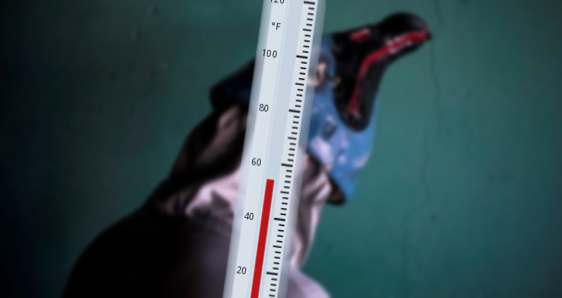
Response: °F 54
